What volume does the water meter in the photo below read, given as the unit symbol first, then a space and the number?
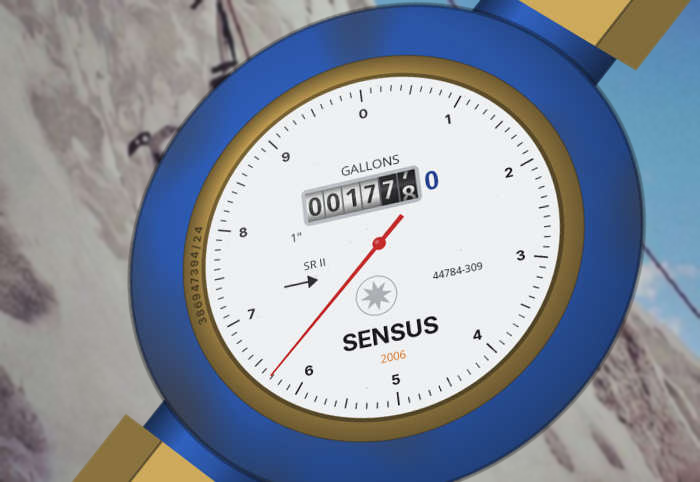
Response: gal 17776.3
